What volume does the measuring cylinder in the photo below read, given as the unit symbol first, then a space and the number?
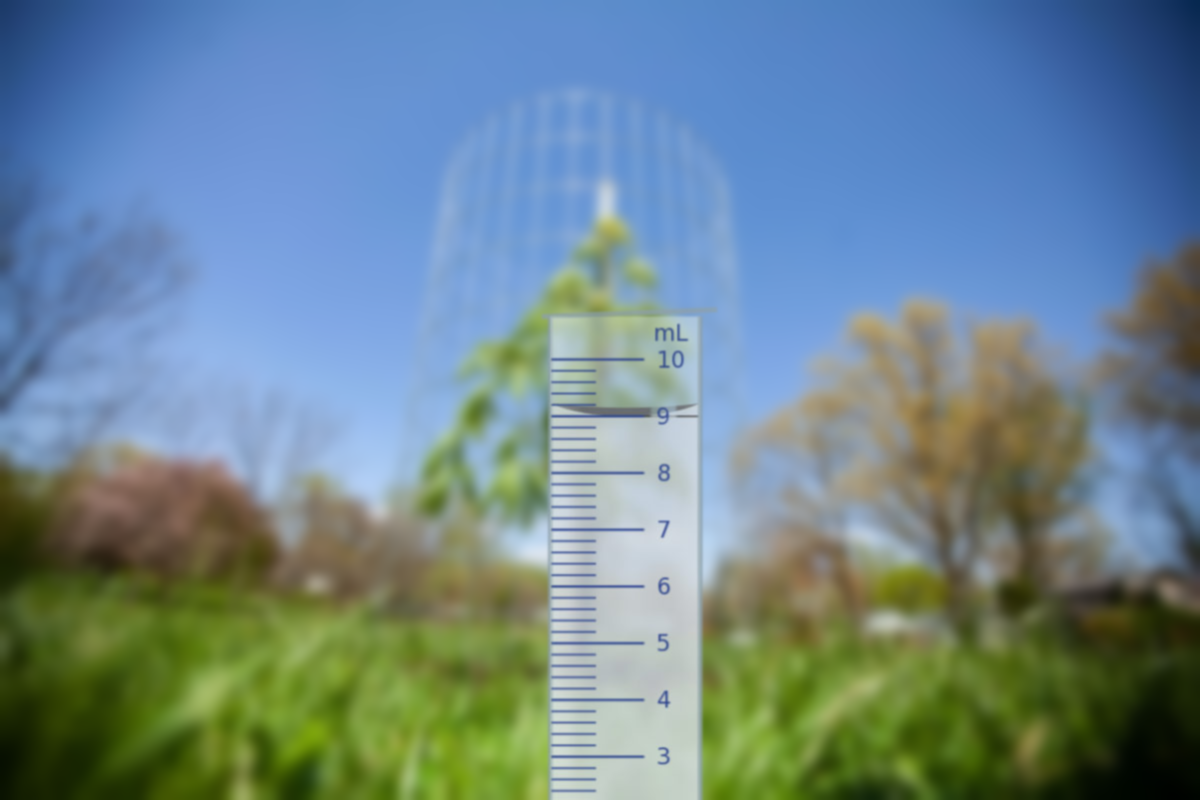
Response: mL 9
